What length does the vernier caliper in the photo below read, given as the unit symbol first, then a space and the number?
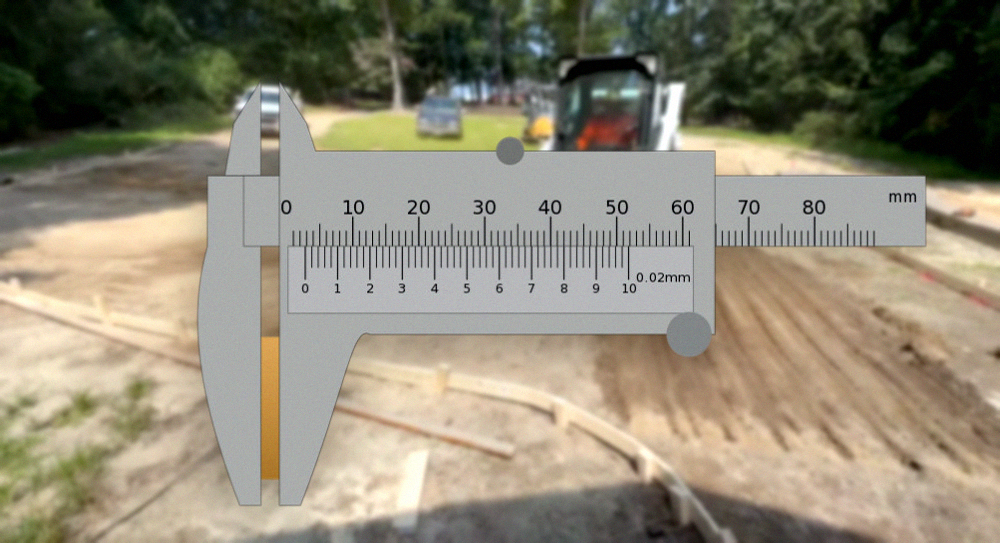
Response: mm 2.8
